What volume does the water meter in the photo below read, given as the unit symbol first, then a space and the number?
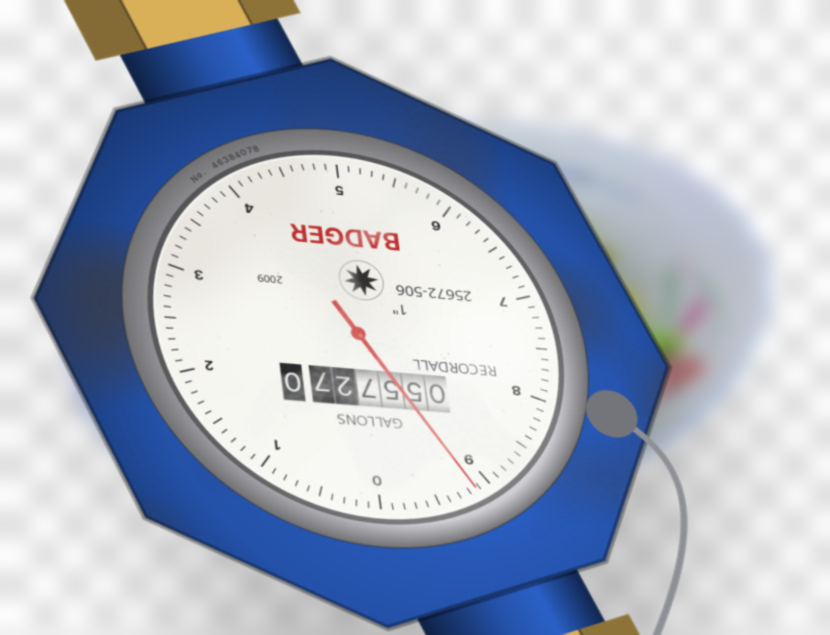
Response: gal 557269.1
